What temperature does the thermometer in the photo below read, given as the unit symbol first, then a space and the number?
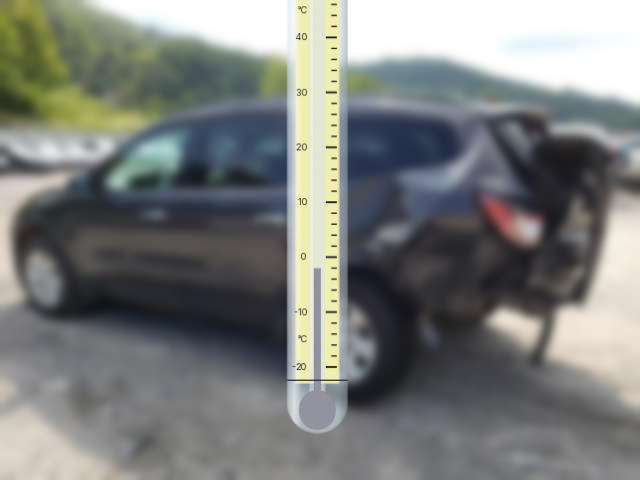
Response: °C -2
